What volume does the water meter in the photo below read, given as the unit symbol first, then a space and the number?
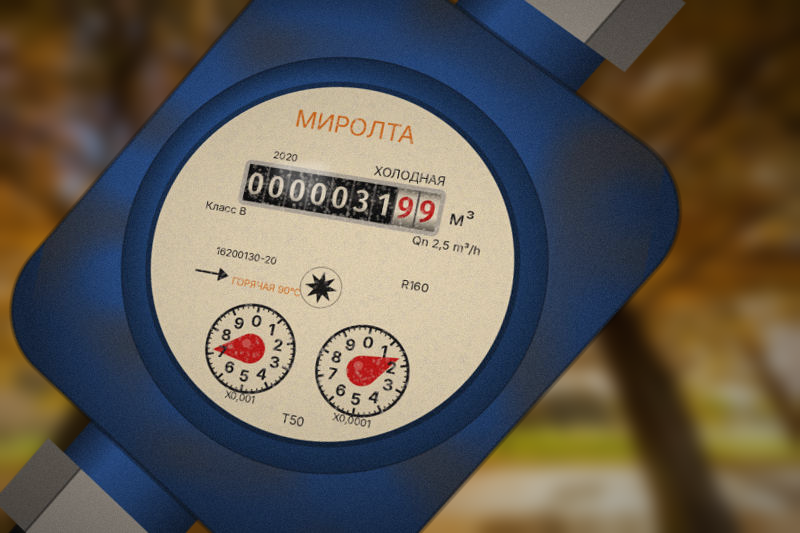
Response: m³ 31.9971
